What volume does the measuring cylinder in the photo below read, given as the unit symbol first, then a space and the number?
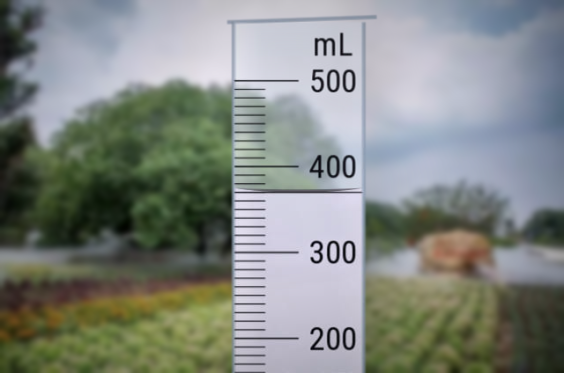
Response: mL 370
